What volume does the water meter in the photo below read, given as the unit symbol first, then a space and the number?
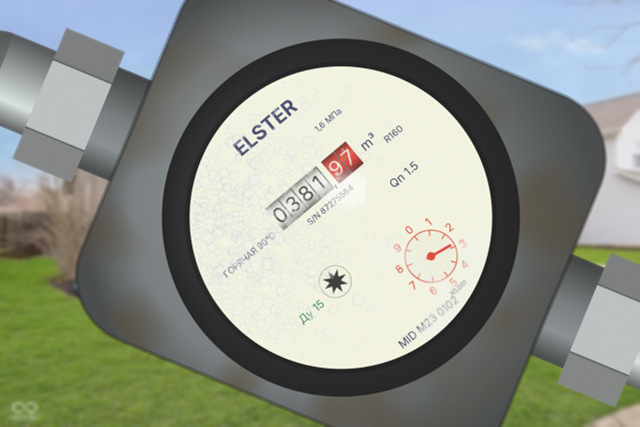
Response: m³ 381.972
